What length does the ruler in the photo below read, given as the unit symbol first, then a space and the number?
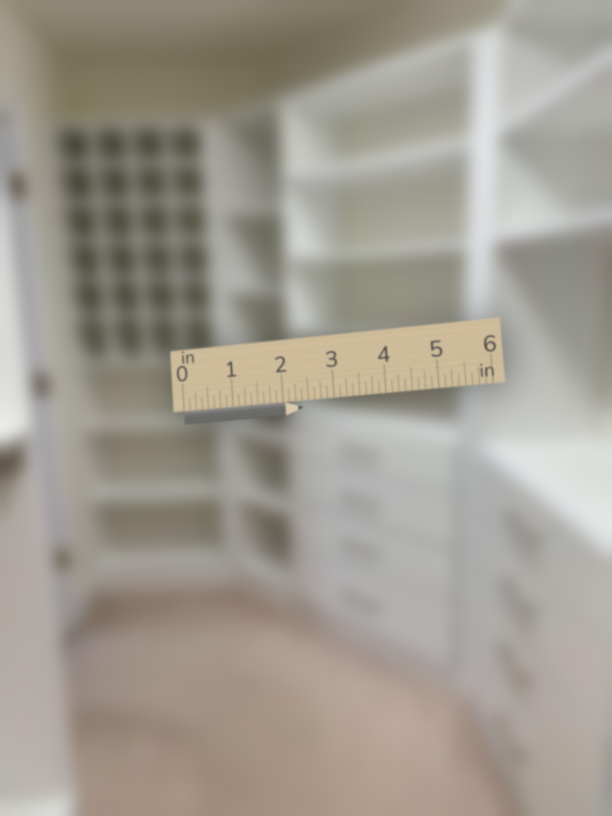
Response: in 2.375
